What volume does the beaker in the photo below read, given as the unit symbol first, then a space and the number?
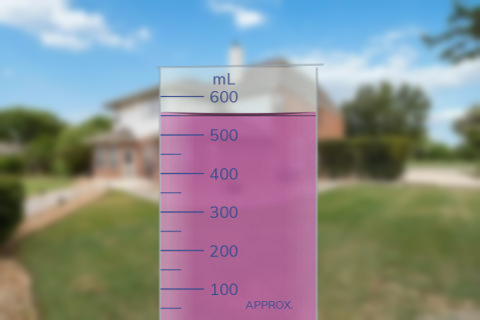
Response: mL 550
